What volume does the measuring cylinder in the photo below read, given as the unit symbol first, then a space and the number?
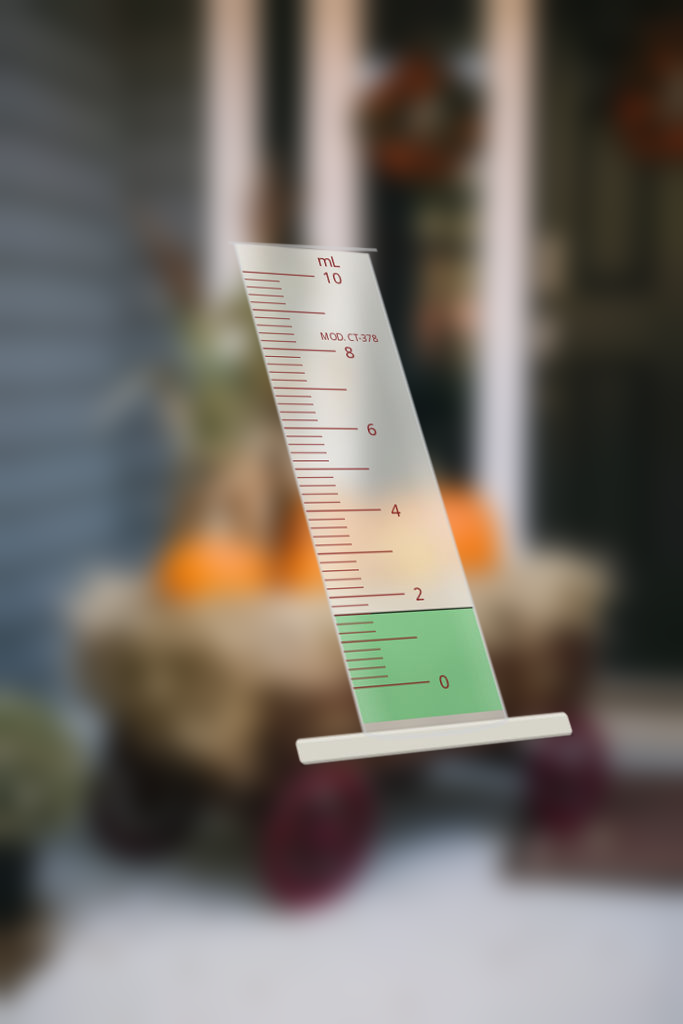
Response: mL 1.6
